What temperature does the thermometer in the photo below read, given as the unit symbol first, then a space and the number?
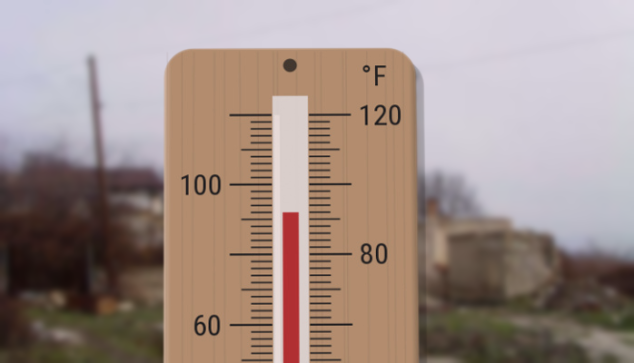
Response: °F 92
